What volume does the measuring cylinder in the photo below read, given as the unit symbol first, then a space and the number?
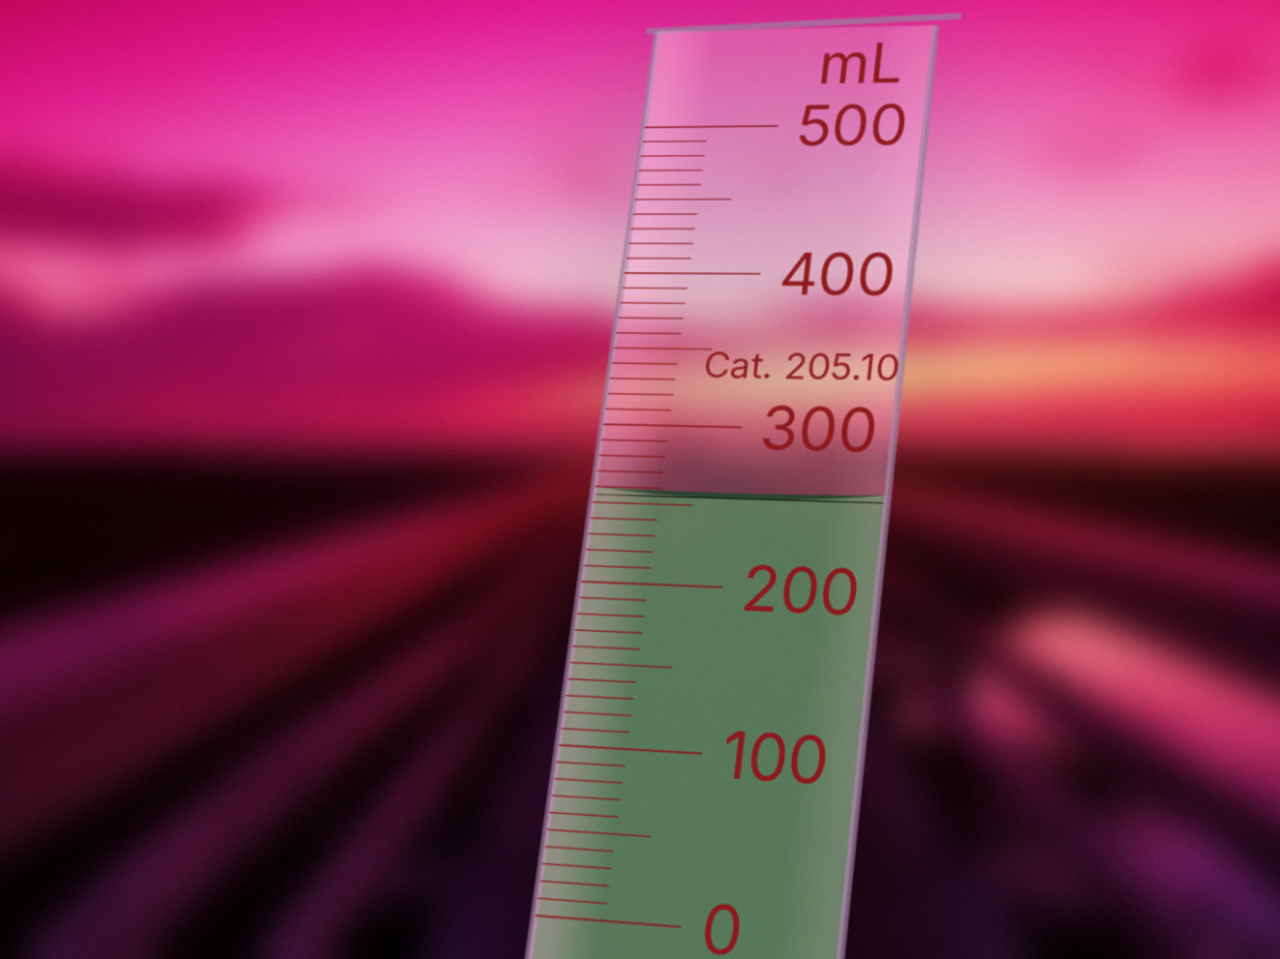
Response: mL 255
